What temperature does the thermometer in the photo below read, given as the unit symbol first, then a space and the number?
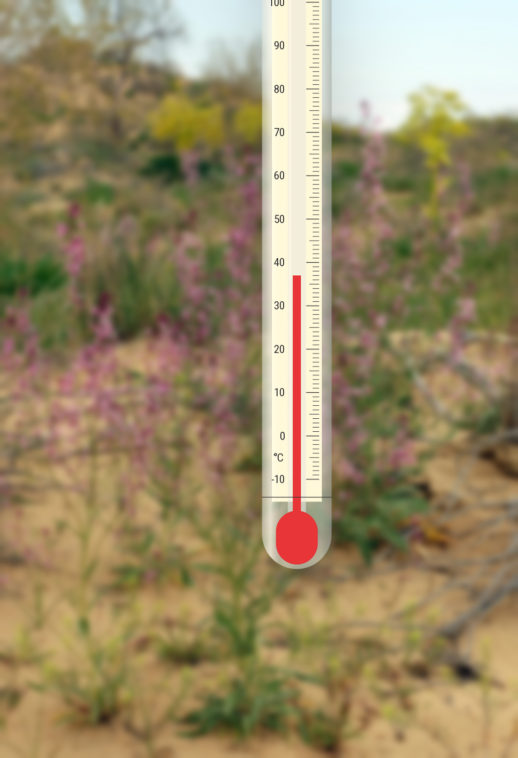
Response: °C 37
